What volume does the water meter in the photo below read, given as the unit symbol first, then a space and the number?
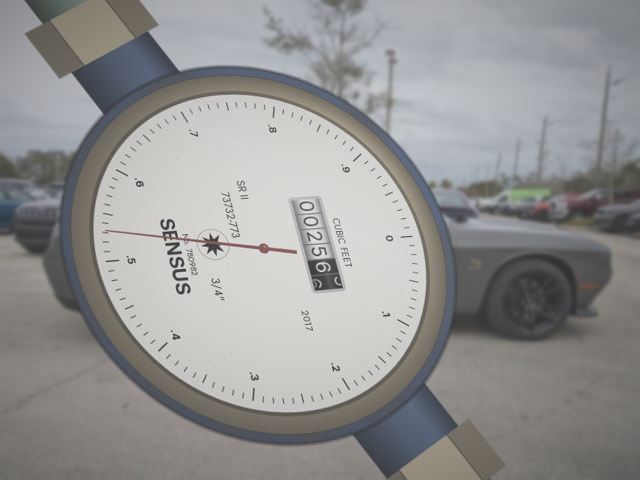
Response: ft³ 2565.53
